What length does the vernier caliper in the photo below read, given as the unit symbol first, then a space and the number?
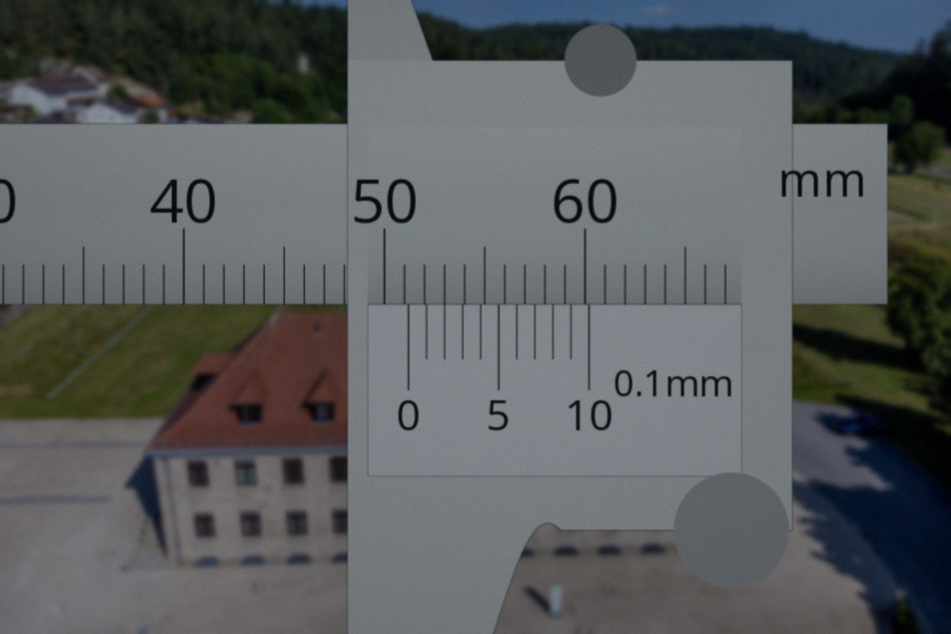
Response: mm 51.2
